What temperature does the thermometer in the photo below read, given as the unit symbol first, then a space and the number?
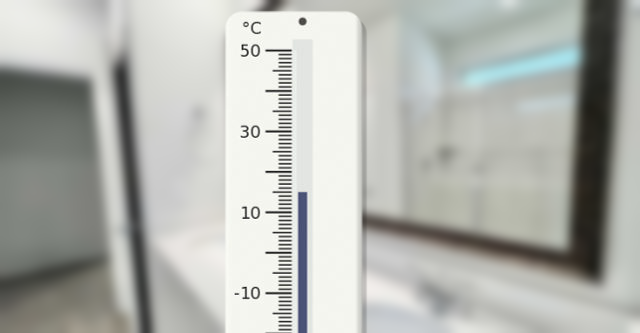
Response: °C 15
